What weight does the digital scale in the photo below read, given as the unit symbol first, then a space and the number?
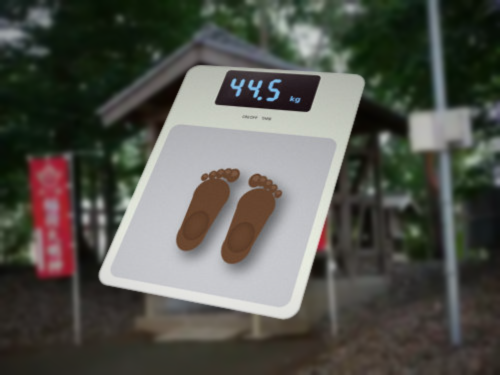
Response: kg 44.5
